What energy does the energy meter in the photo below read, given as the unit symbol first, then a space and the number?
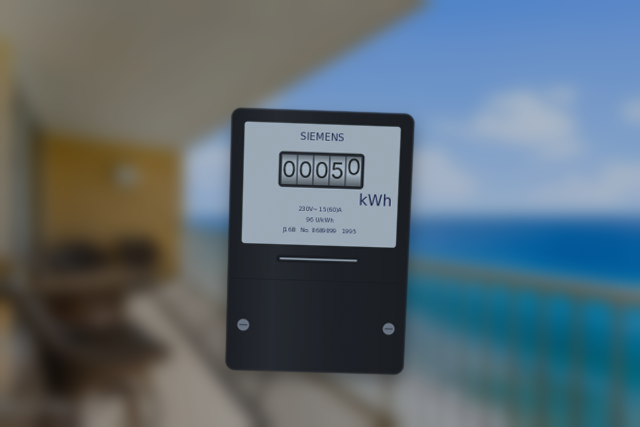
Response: kWh 50
